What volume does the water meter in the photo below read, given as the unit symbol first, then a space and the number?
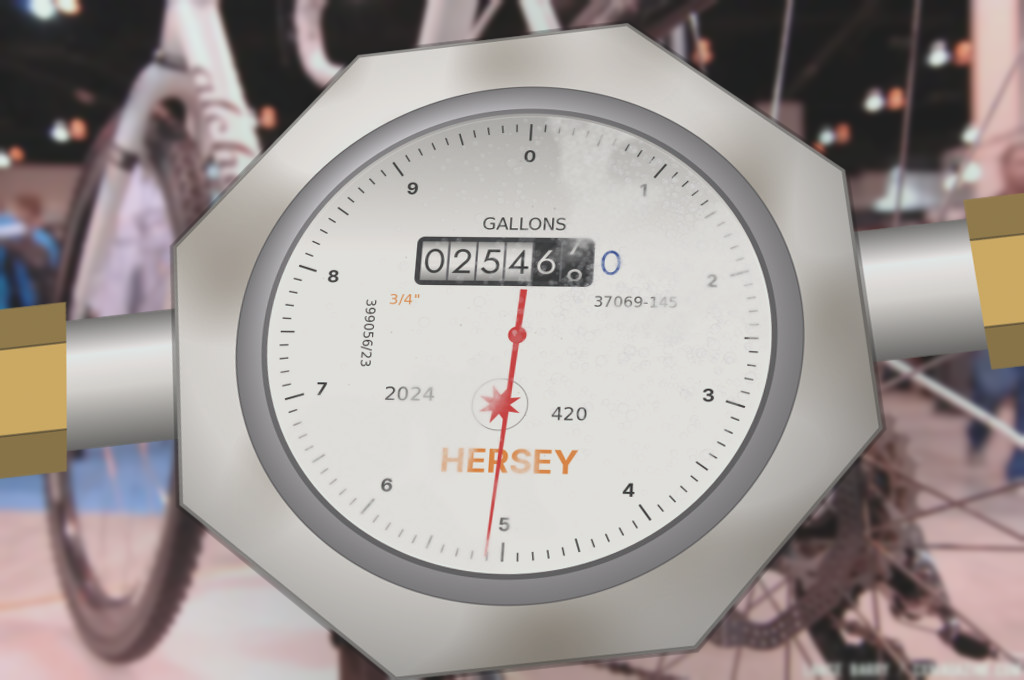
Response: gal 254675.1
